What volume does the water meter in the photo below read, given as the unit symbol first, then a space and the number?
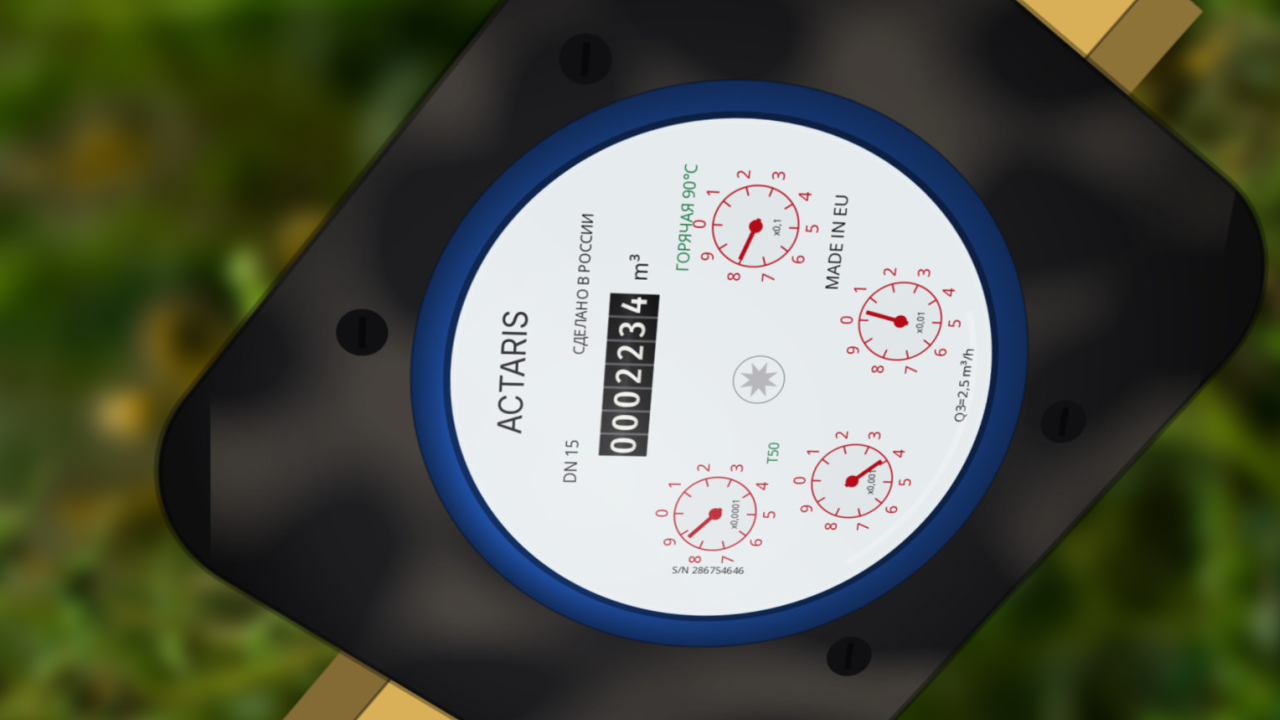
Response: m³ 2234.8038
